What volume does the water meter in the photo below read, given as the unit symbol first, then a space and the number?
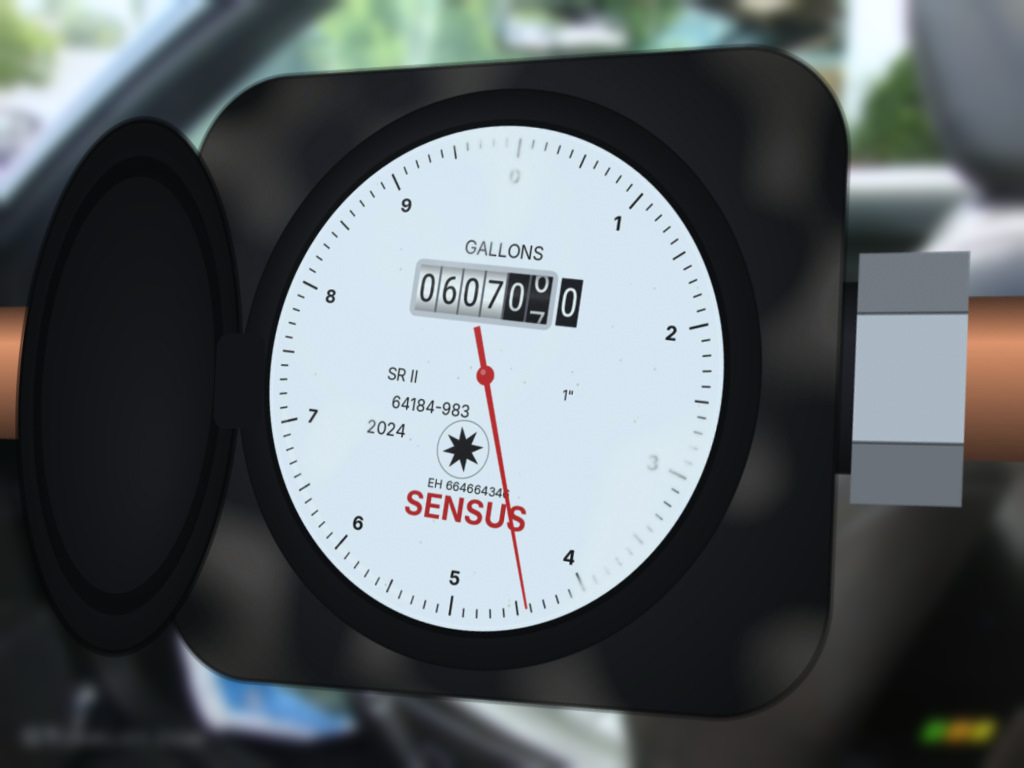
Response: gal 607064.4
